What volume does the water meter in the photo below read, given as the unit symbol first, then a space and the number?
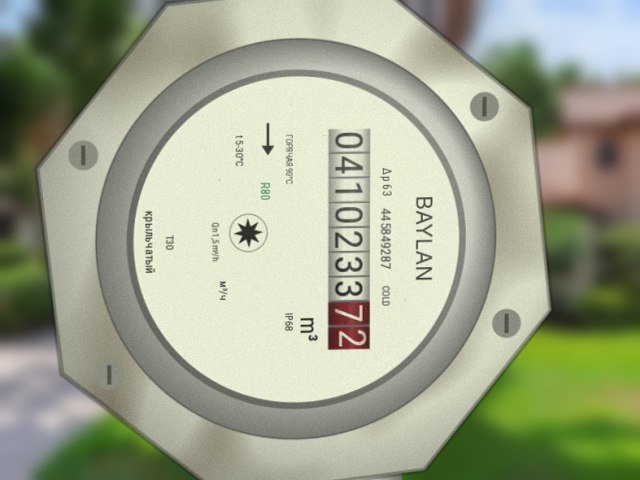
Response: m³ 410233.72
